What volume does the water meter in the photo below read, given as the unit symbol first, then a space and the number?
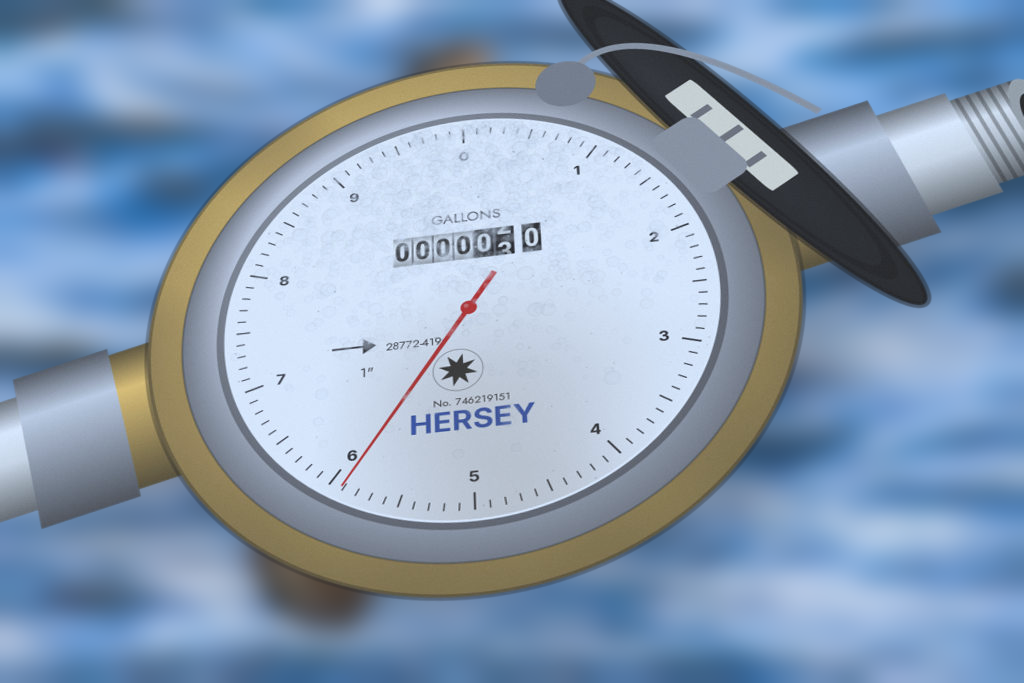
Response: gal 25.9
